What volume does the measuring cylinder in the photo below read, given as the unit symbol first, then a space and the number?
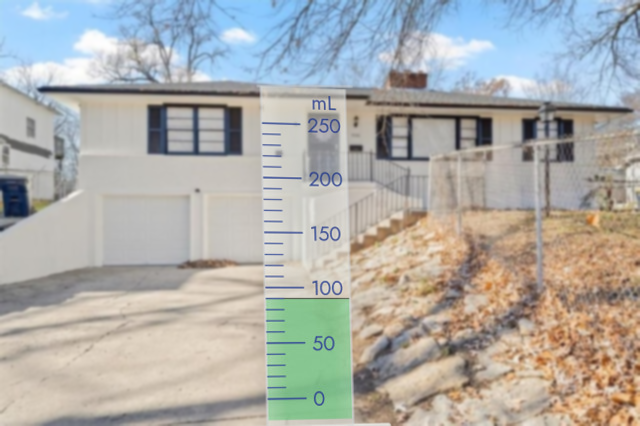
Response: mL 90
